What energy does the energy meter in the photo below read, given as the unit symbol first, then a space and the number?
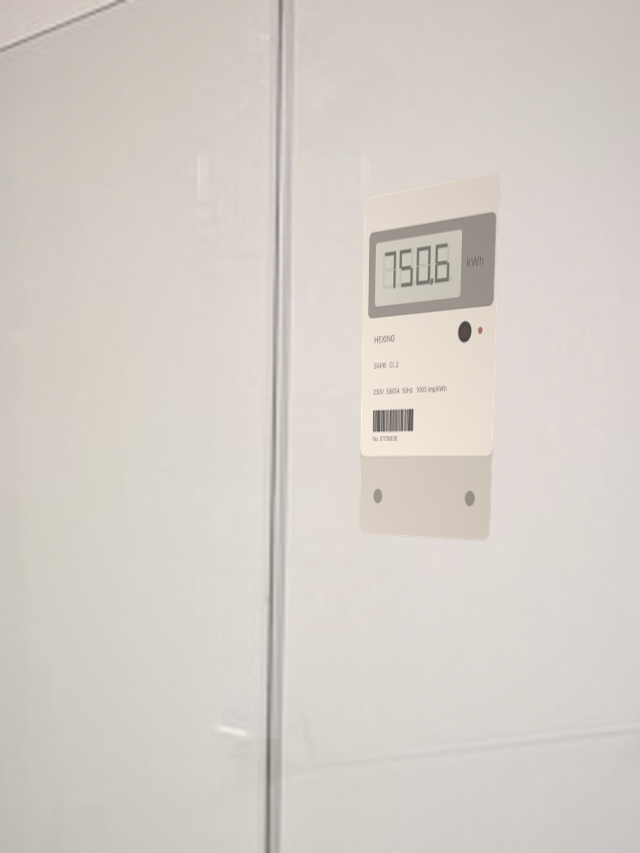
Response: kWh 750.6
